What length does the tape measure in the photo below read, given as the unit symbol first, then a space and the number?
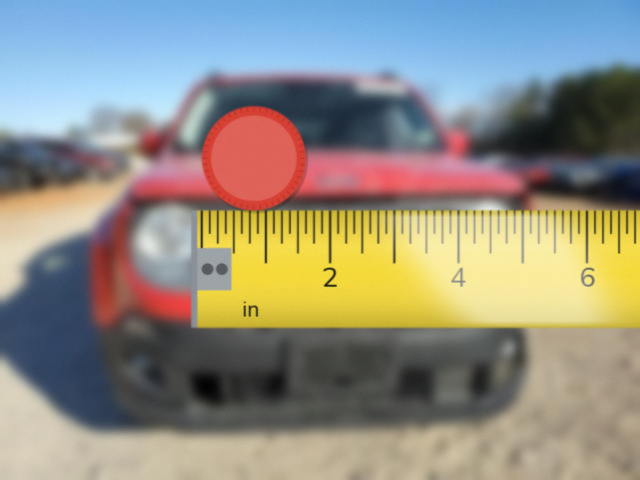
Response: in 1.625
